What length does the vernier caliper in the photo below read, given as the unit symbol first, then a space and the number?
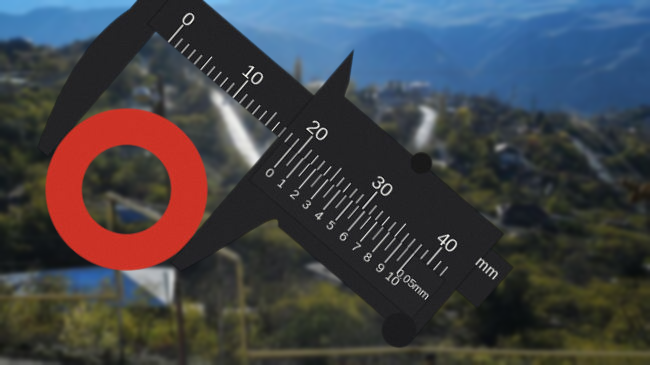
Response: mm 19.0
